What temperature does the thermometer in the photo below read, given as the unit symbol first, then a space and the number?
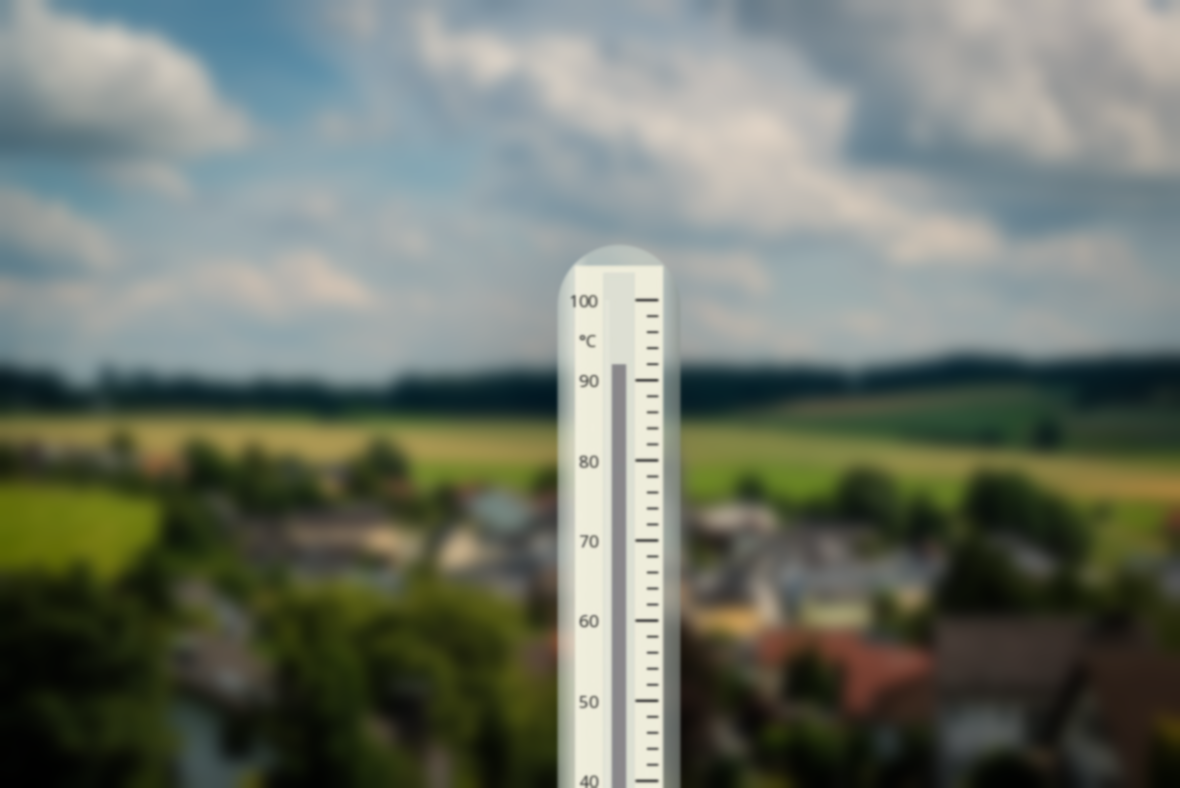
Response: °C 92
